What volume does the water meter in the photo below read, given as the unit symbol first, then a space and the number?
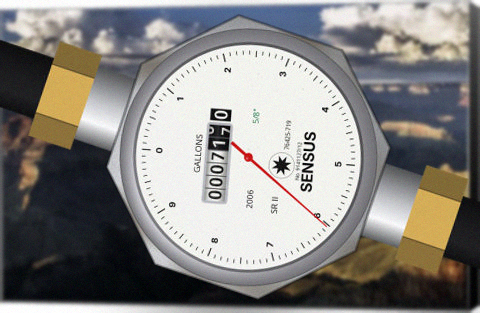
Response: gal 7166.0
